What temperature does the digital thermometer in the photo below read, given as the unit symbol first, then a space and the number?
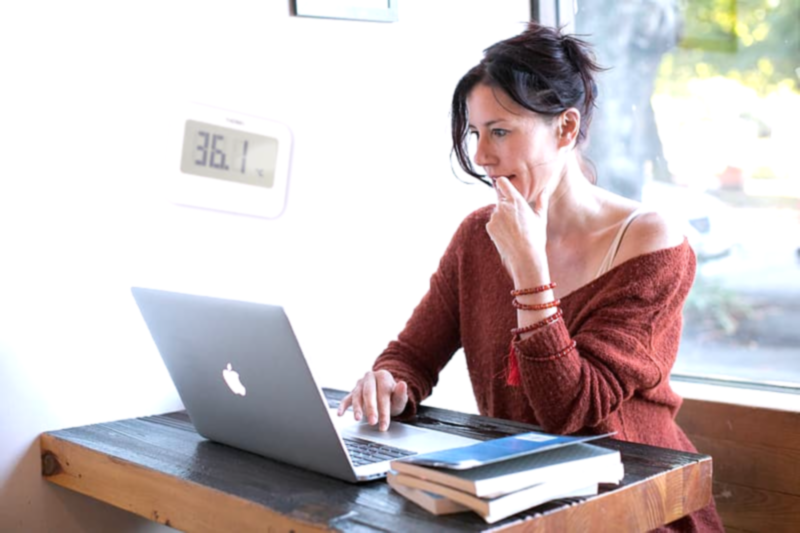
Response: °C 36.1
